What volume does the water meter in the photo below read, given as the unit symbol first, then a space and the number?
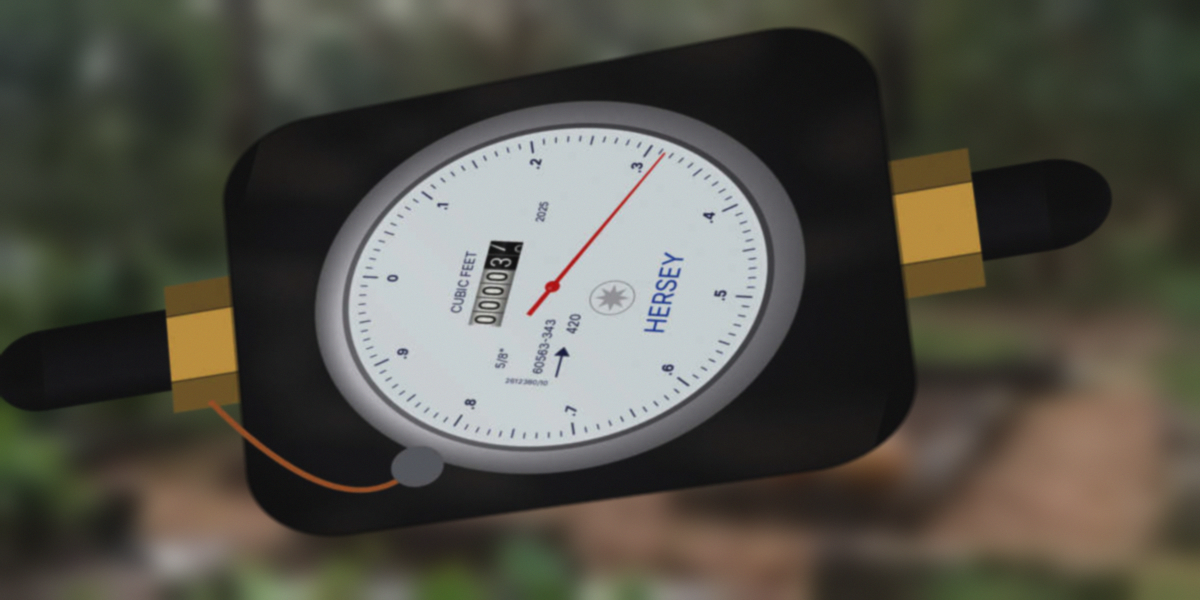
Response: ft³ 37.31
